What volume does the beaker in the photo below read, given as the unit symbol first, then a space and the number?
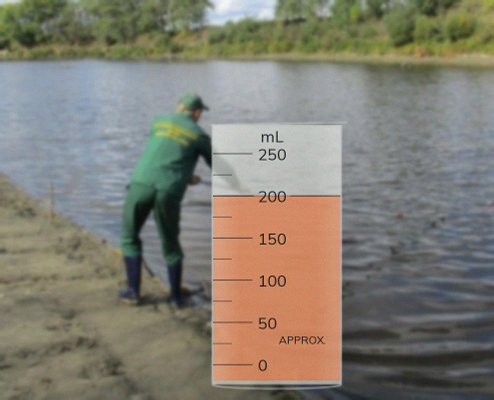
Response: mL 200
